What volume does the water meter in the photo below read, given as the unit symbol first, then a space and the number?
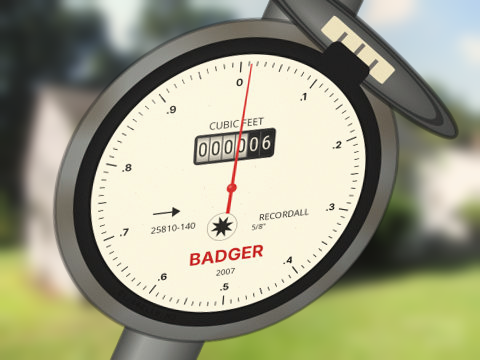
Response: ft³ 6.01
